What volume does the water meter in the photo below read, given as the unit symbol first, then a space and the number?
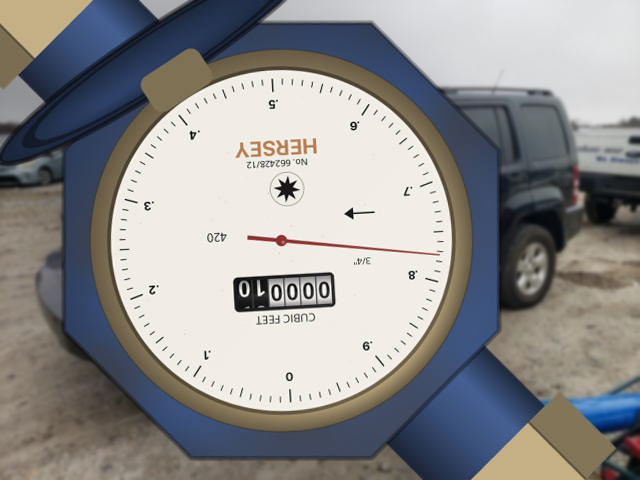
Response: ft³ 9.77
